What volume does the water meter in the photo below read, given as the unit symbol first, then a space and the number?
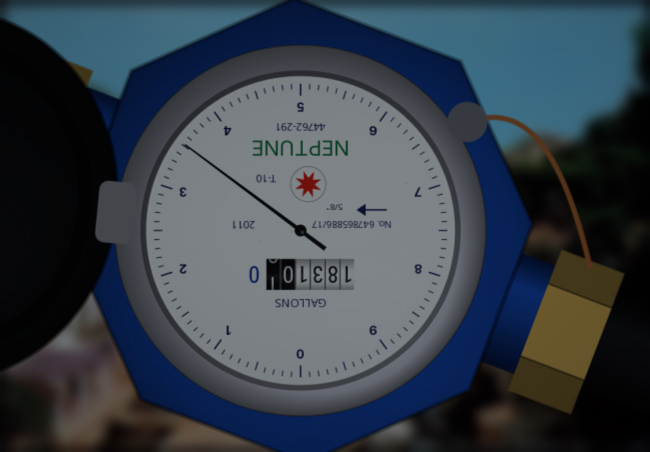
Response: gal 1831013.5
